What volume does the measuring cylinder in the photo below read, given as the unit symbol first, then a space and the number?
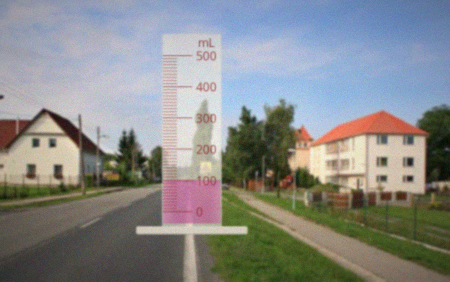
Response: mL 100
